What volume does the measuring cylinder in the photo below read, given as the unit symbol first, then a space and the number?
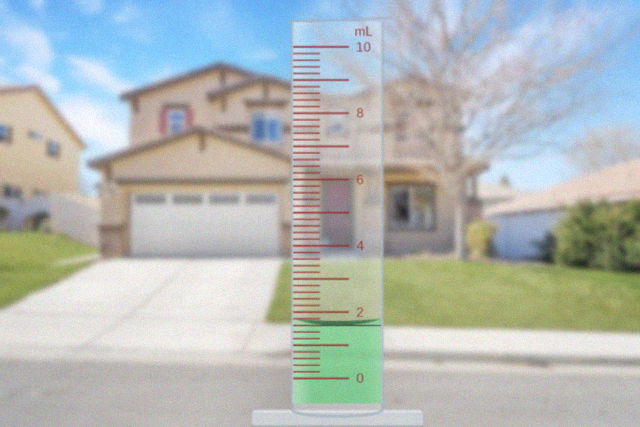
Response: mL 1.6
